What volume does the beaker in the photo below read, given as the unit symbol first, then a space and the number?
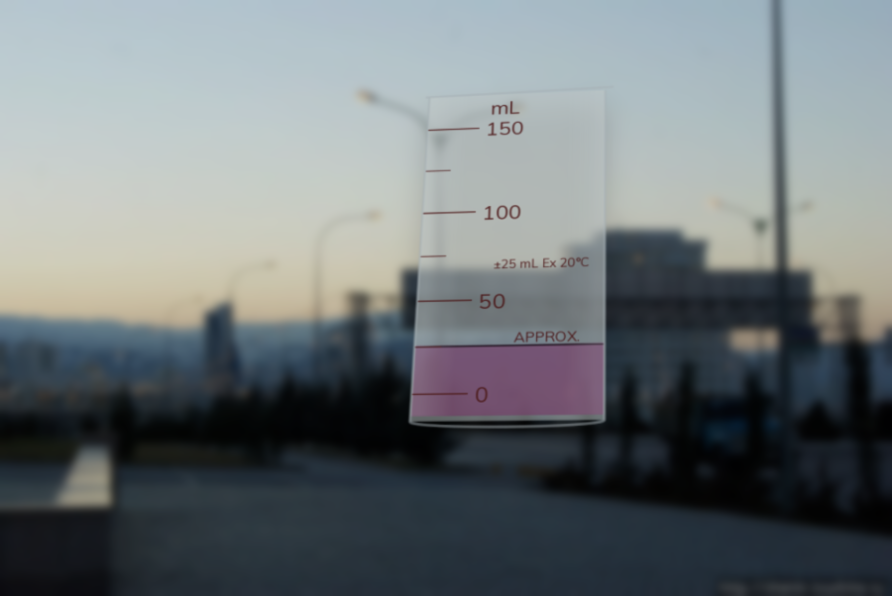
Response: mL 25
